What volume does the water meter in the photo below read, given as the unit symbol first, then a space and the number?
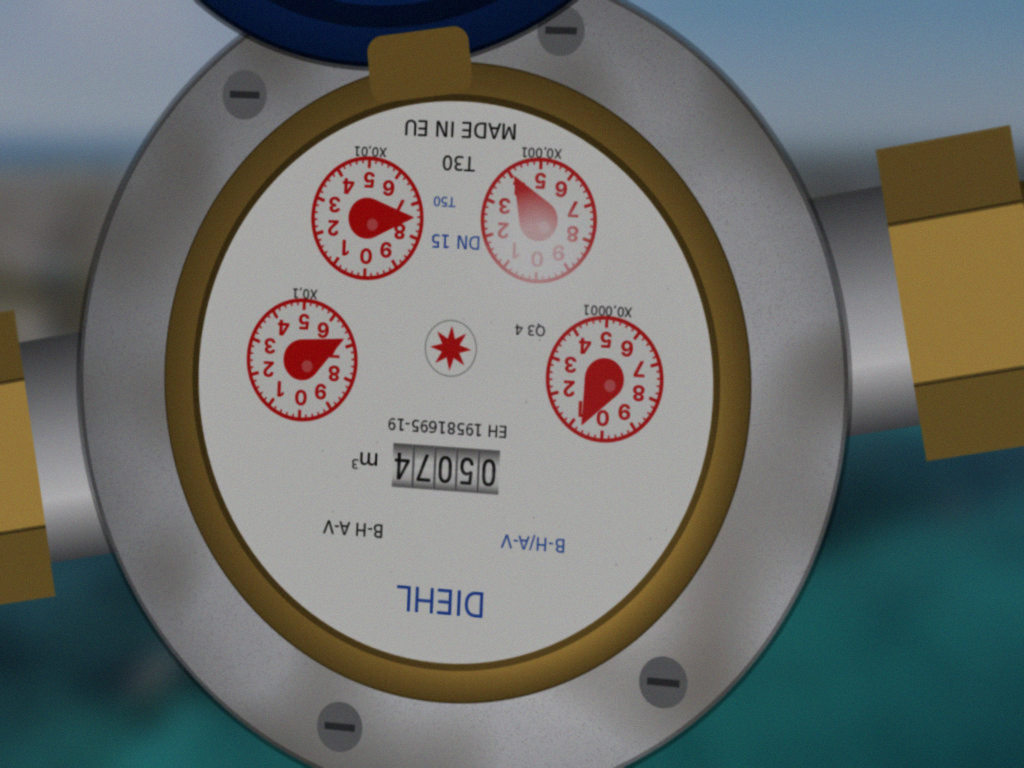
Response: m³ 5074.6740
